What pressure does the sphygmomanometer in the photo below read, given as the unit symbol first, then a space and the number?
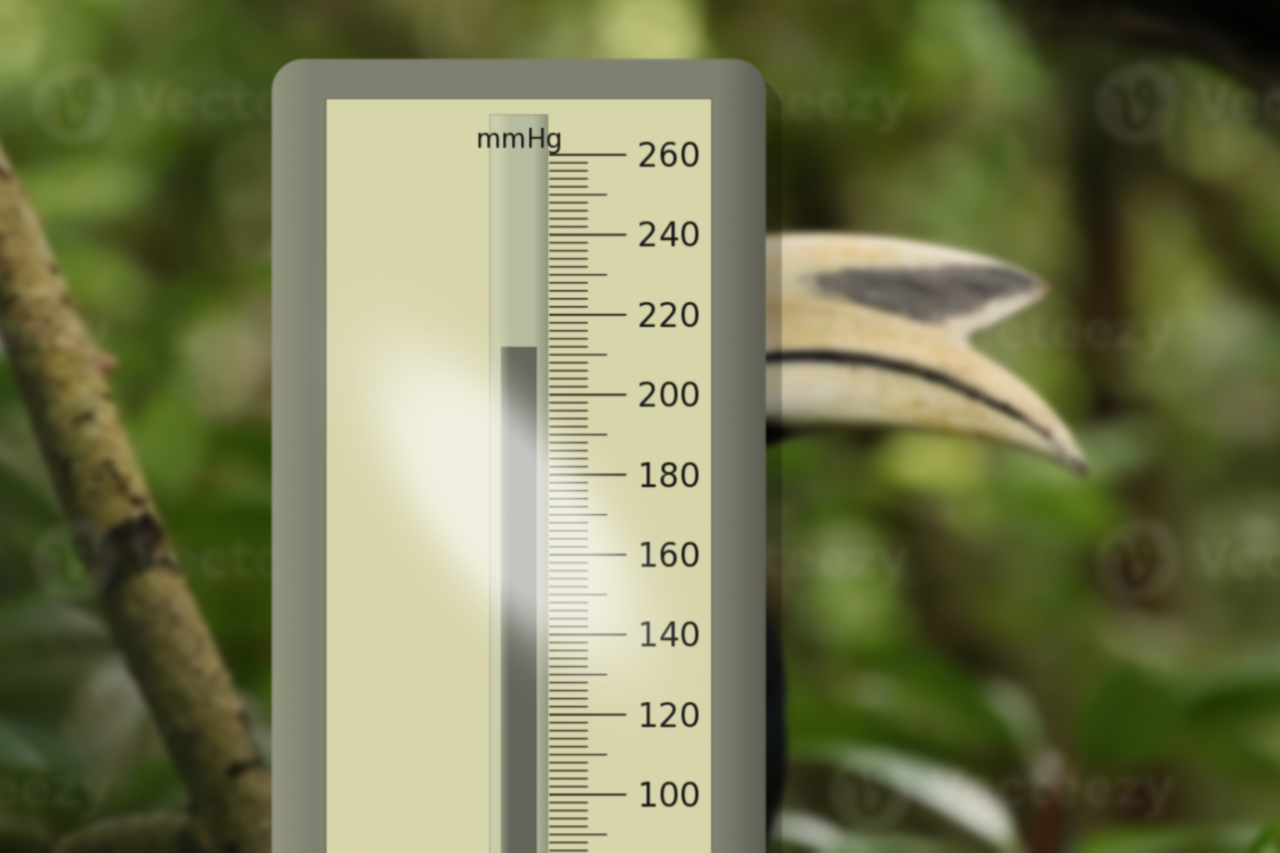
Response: mmHg 212
